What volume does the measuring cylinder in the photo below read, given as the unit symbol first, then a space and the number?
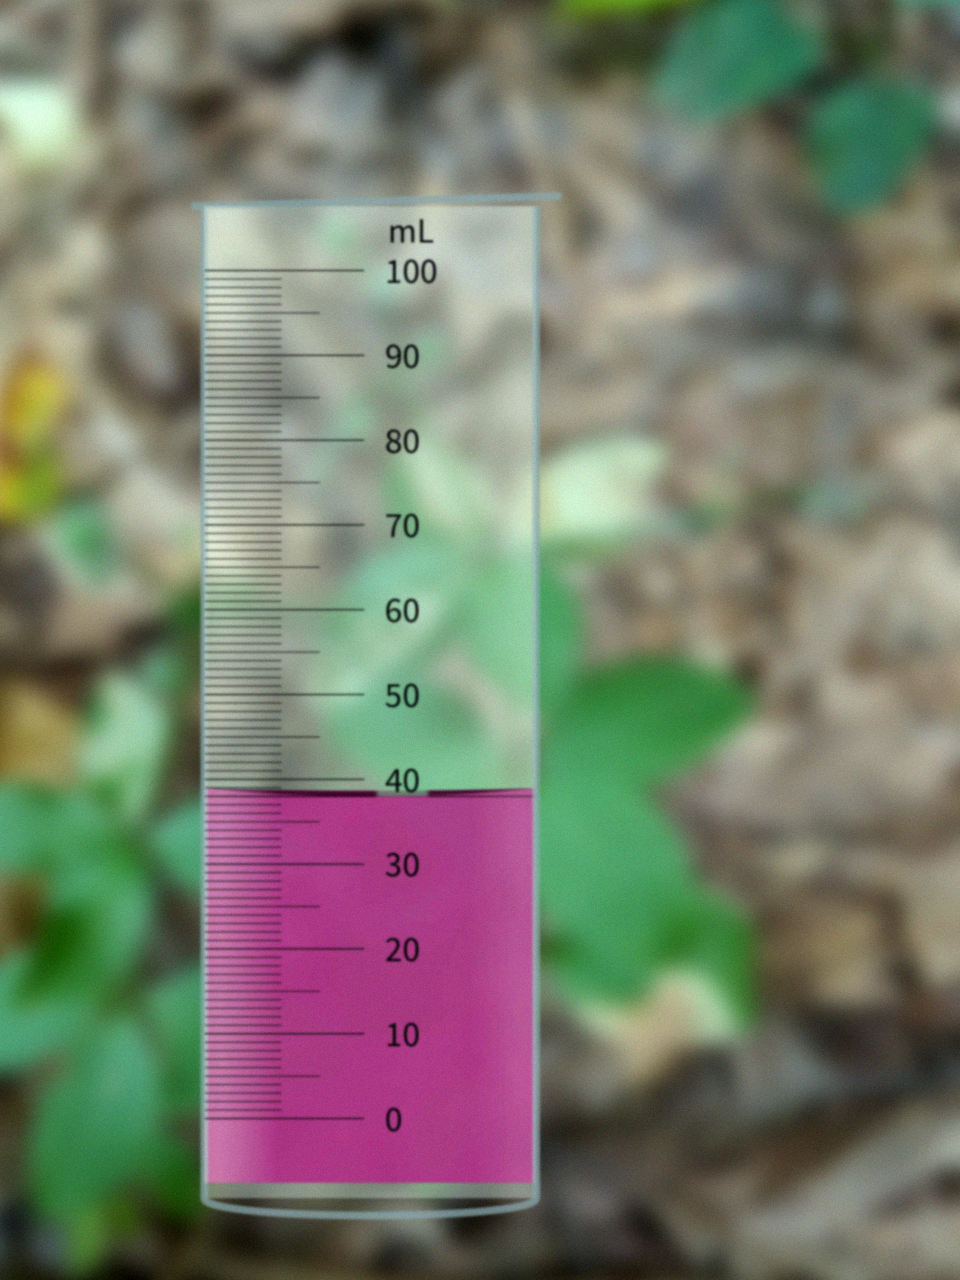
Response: mL 38
